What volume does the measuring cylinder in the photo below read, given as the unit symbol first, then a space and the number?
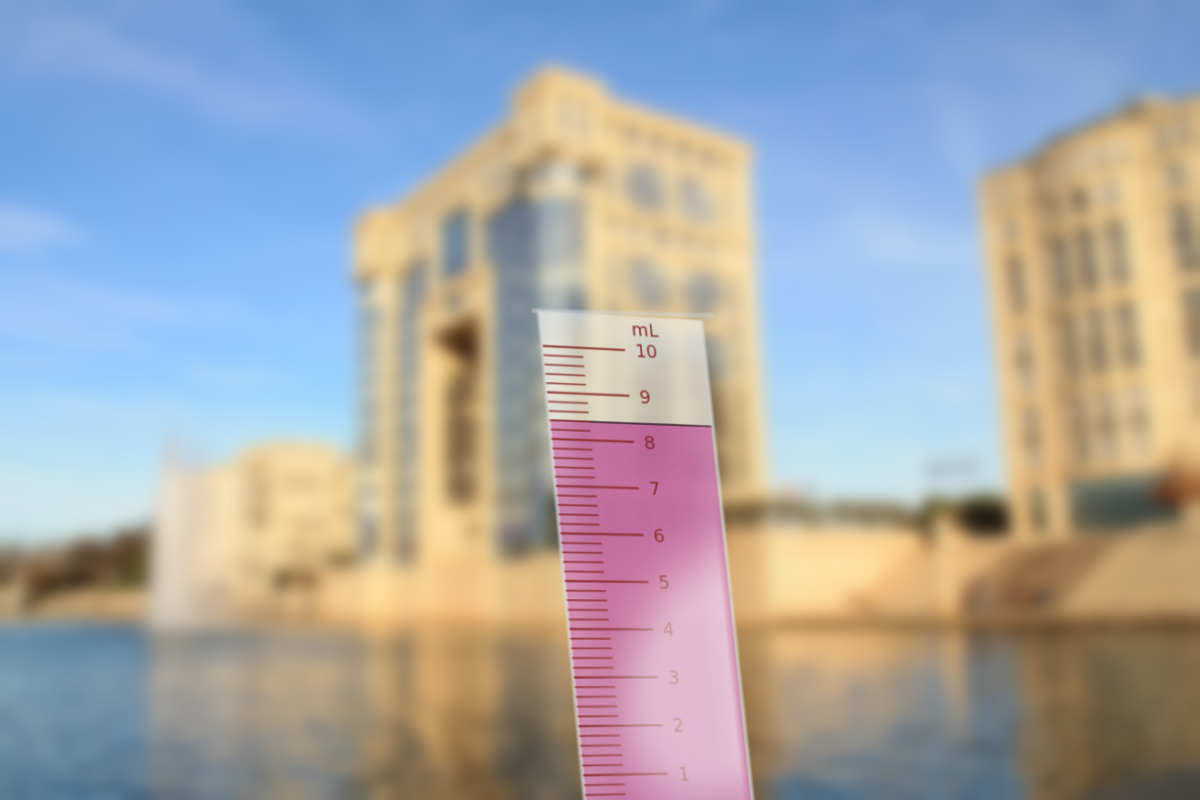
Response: mL 8.4
